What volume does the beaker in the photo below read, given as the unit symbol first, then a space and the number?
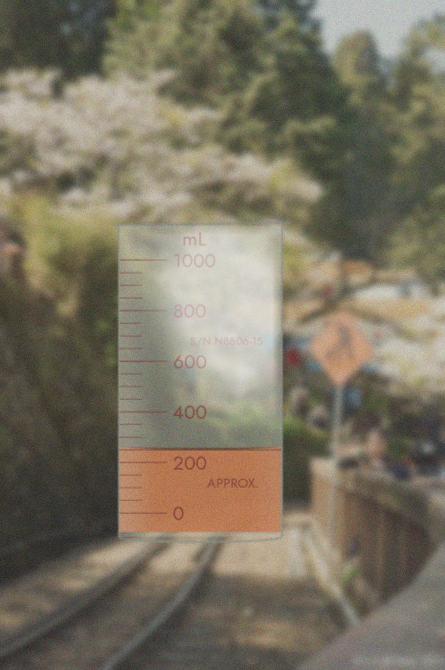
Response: mL 250
